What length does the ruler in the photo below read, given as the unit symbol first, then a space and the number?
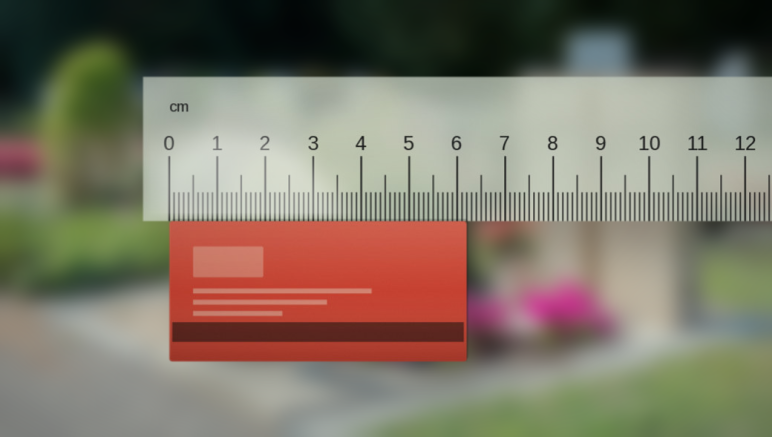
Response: cm 6.2
